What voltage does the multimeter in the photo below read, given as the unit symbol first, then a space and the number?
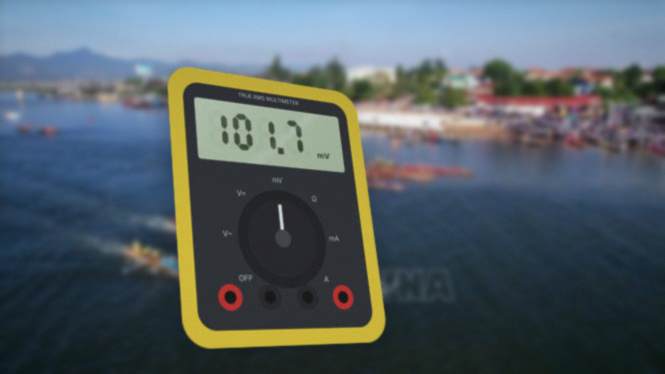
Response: mV 101.7
